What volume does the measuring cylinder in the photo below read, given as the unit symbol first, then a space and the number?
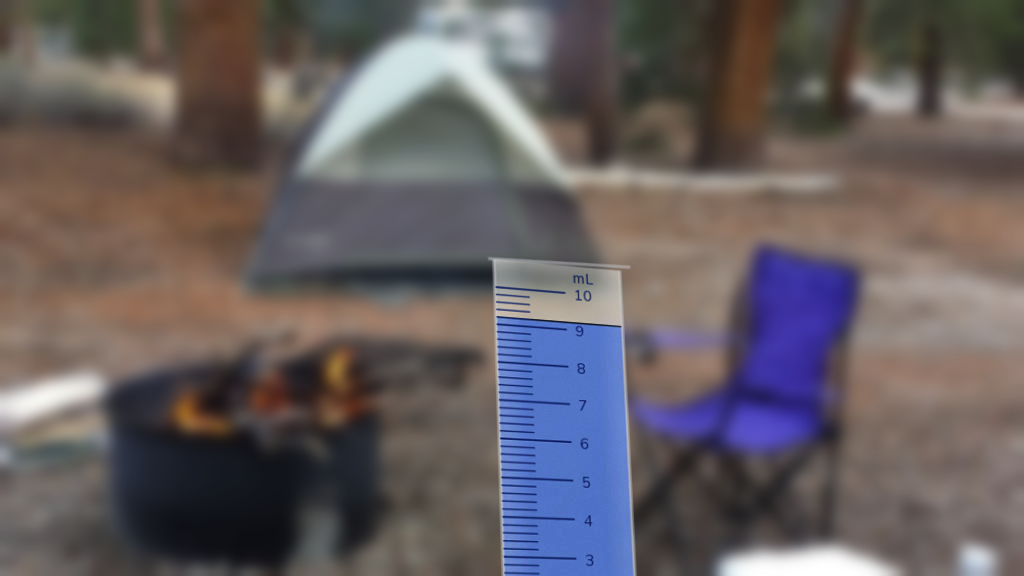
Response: mL 9.2
